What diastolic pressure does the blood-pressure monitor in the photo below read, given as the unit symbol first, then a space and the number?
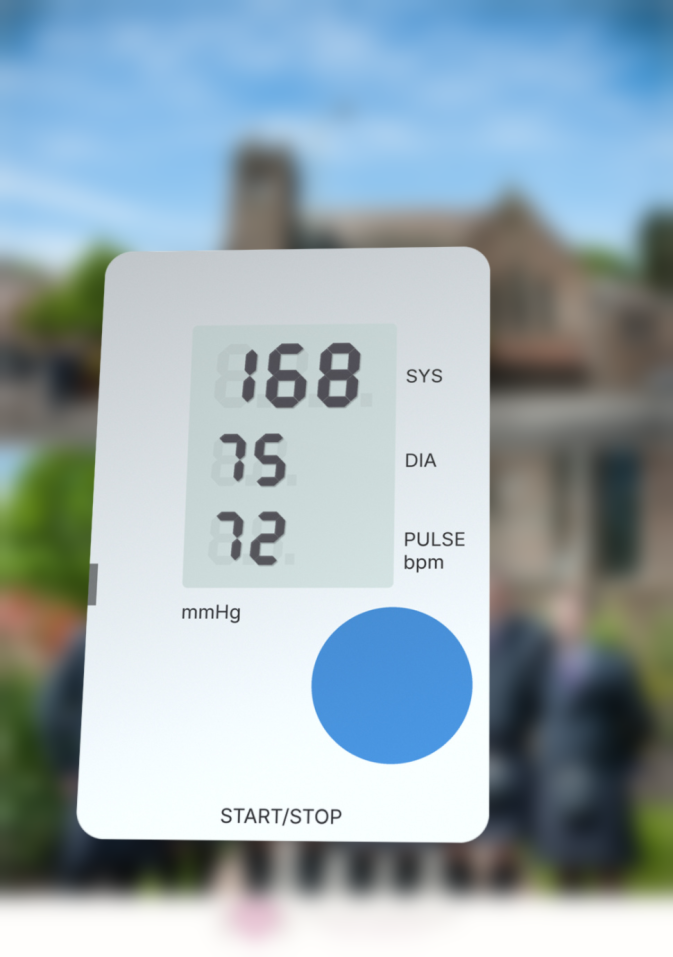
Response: mmHg 75
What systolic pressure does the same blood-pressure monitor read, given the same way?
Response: mmHg 168
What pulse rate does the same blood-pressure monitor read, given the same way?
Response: bpm 72
